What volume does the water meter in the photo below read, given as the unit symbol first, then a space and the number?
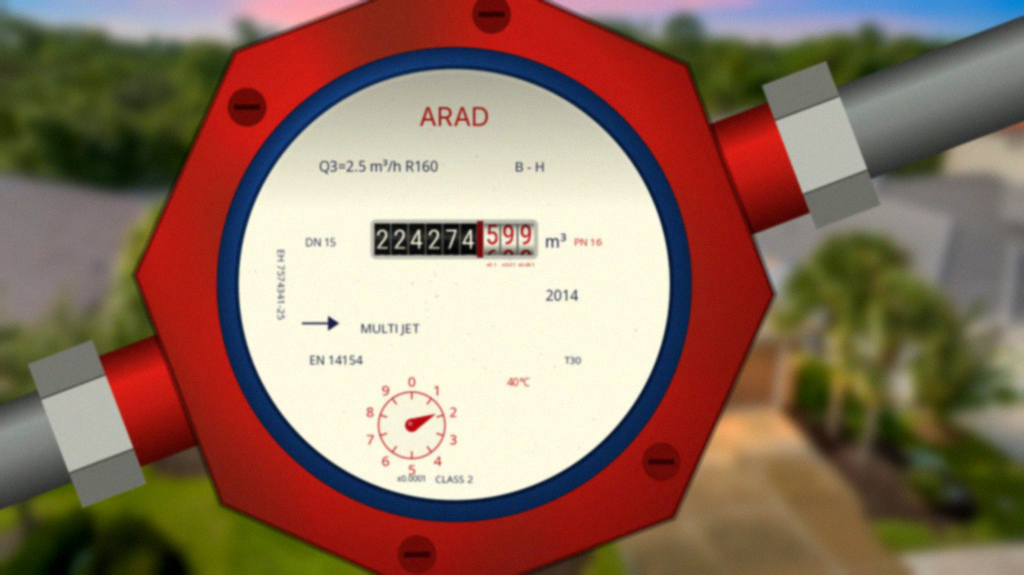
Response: m³ 224274.5991
